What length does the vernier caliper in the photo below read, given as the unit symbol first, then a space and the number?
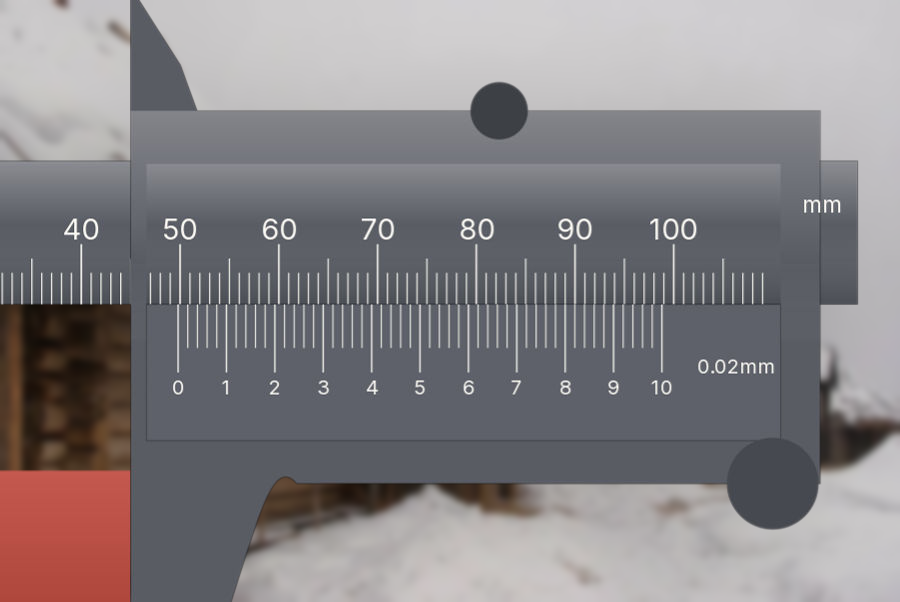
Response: mm 49.8
